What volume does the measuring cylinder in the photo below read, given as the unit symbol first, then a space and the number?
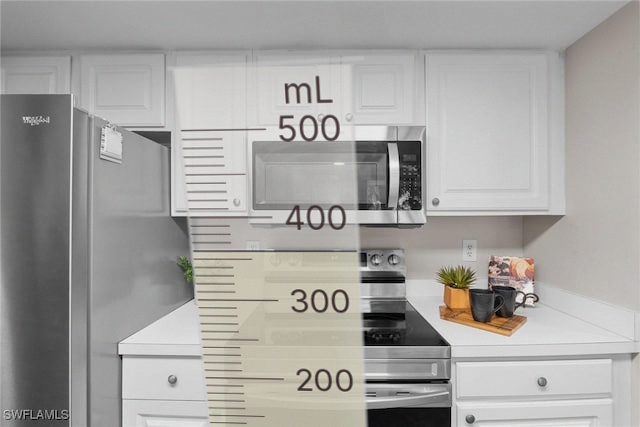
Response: mL 360
